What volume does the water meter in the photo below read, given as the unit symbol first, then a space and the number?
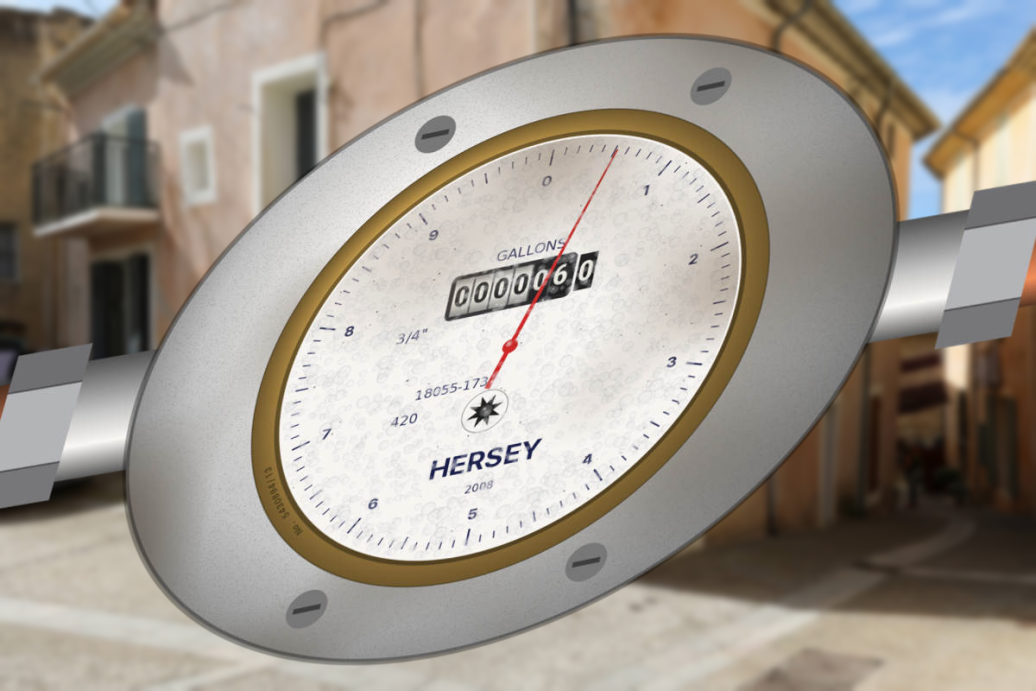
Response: gal 60.5
